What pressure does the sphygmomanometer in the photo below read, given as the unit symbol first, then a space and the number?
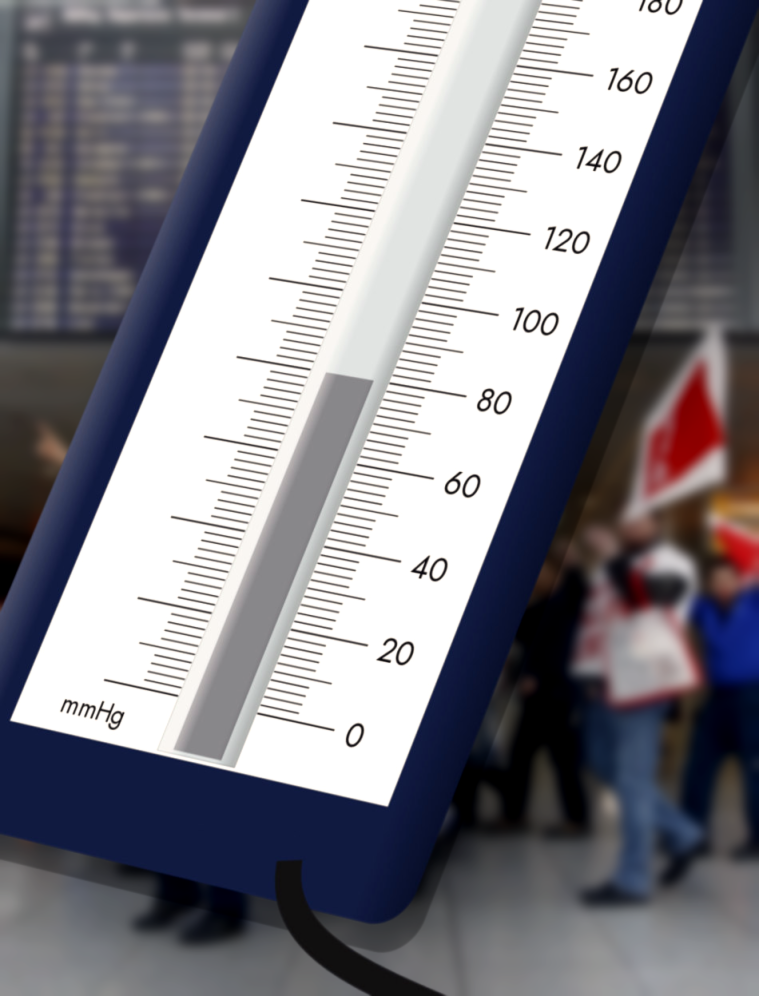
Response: mmHg 80
